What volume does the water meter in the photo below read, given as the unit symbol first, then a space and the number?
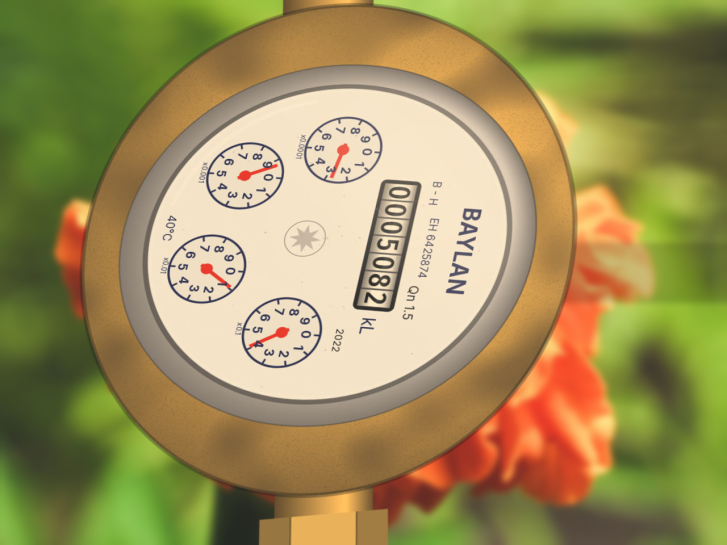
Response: kL 5082.4092
